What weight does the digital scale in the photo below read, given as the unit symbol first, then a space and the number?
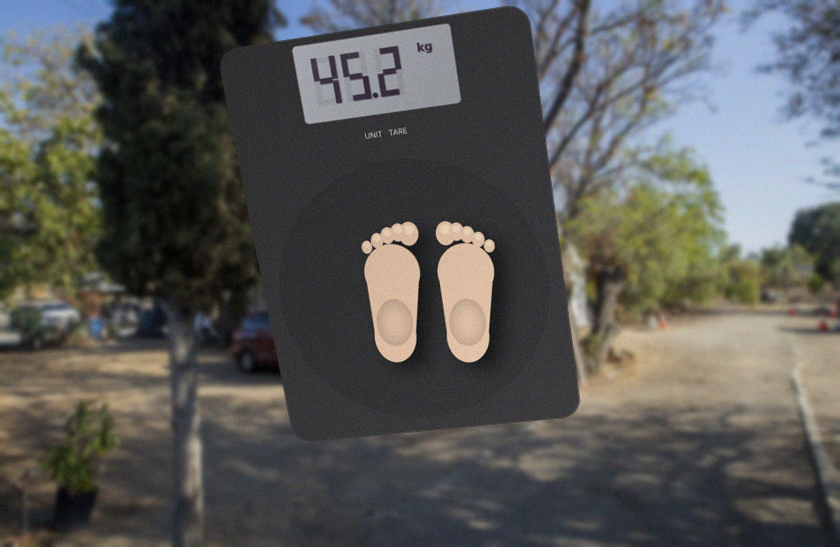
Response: kg 45.2
